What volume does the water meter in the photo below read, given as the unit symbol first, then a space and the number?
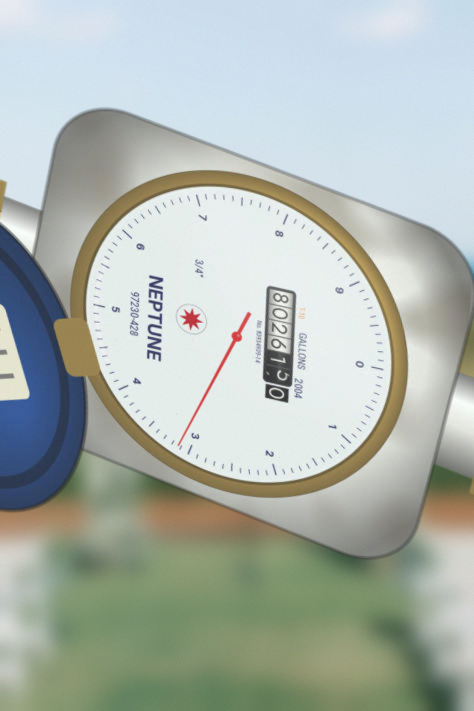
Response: gal 8026153.1
